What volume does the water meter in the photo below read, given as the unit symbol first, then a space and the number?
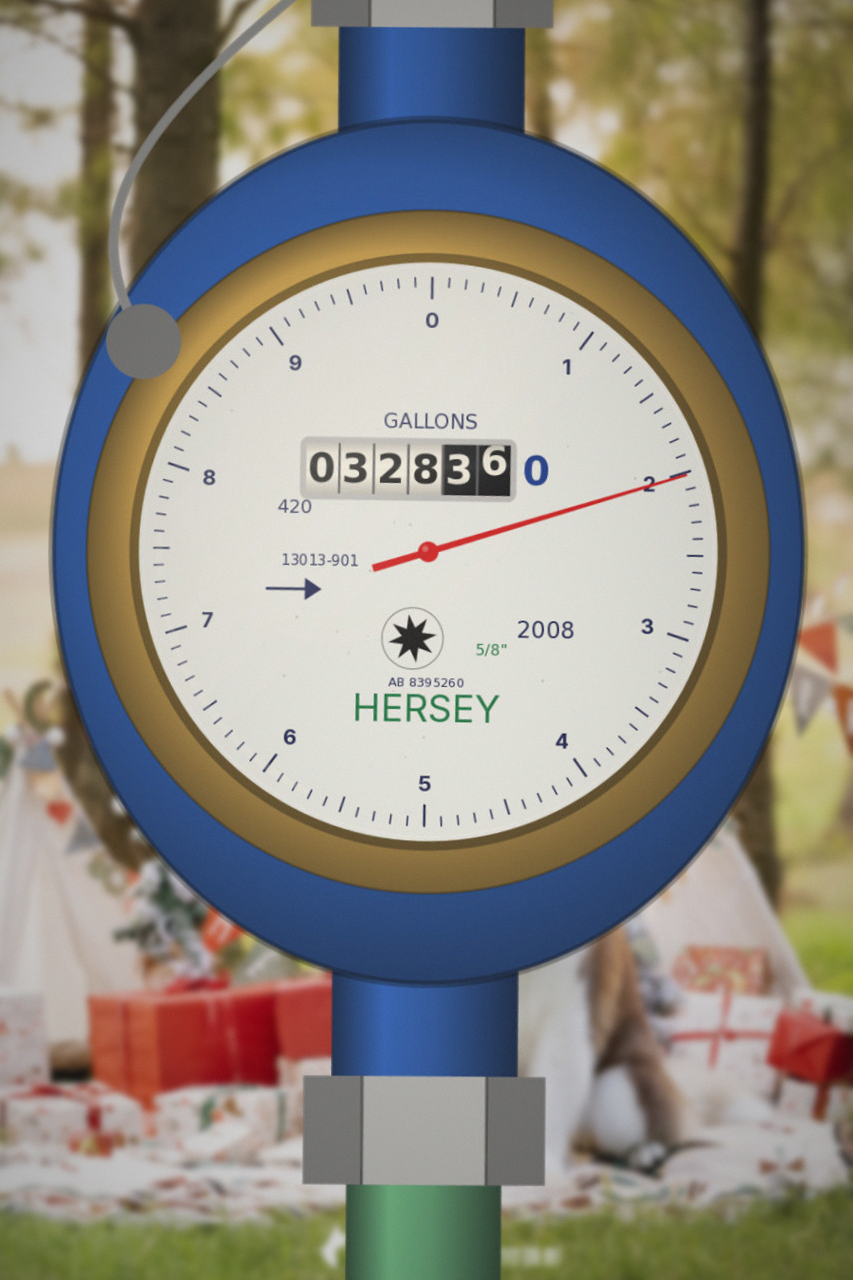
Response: gal 328362.0
